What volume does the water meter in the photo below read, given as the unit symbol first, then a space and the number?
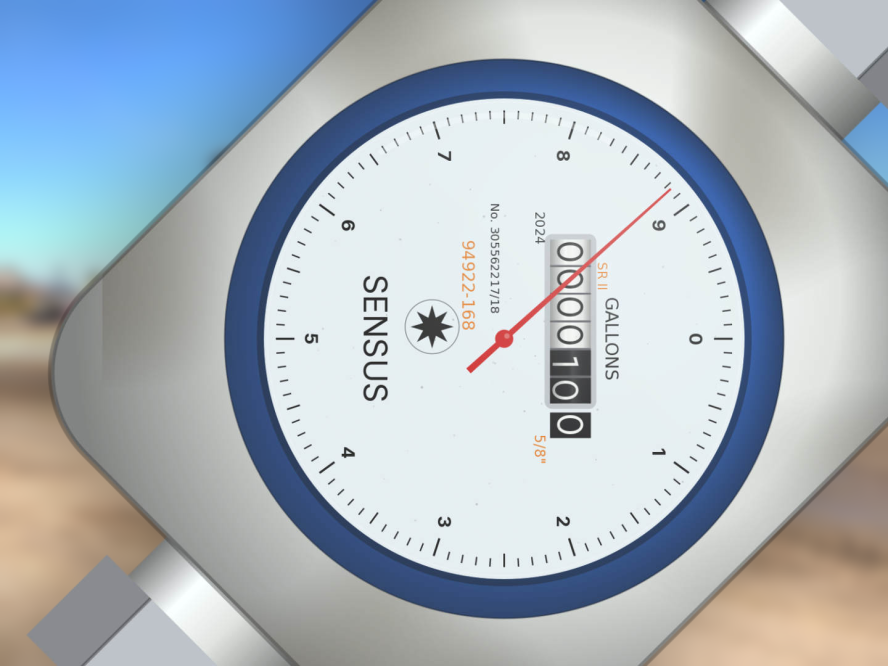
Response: gal 98.8
